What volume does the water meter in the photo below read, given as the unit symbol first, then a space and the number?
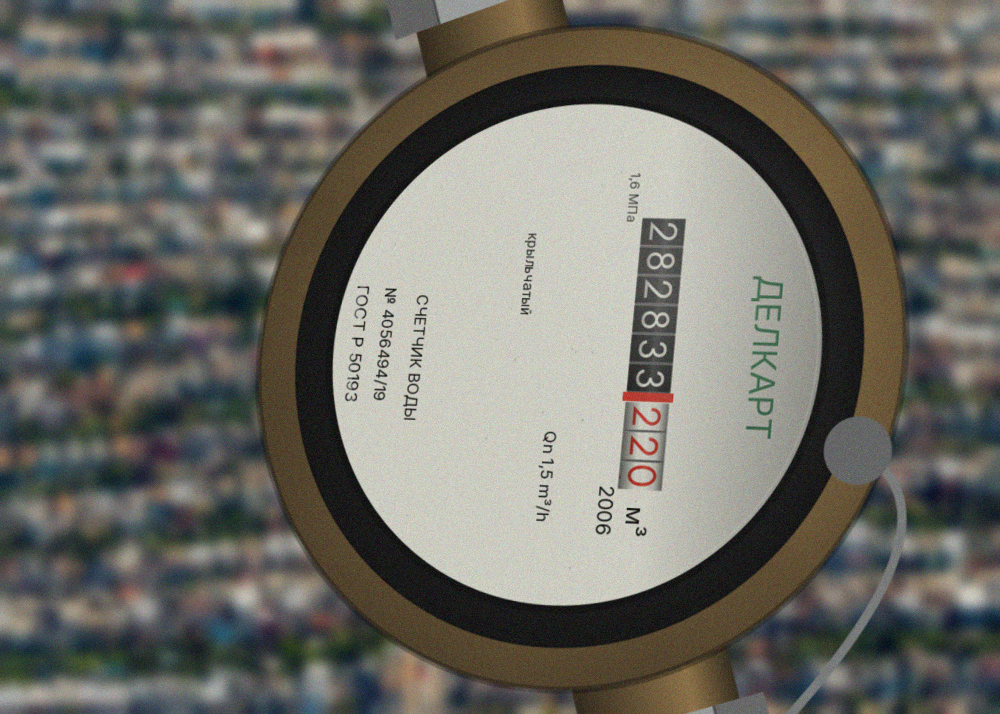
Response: m³ 282833.220
